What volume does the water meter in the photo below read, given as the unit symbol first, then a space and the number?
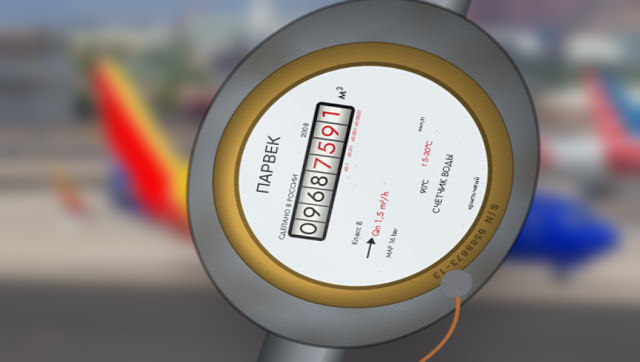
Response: m³ 968.7591
